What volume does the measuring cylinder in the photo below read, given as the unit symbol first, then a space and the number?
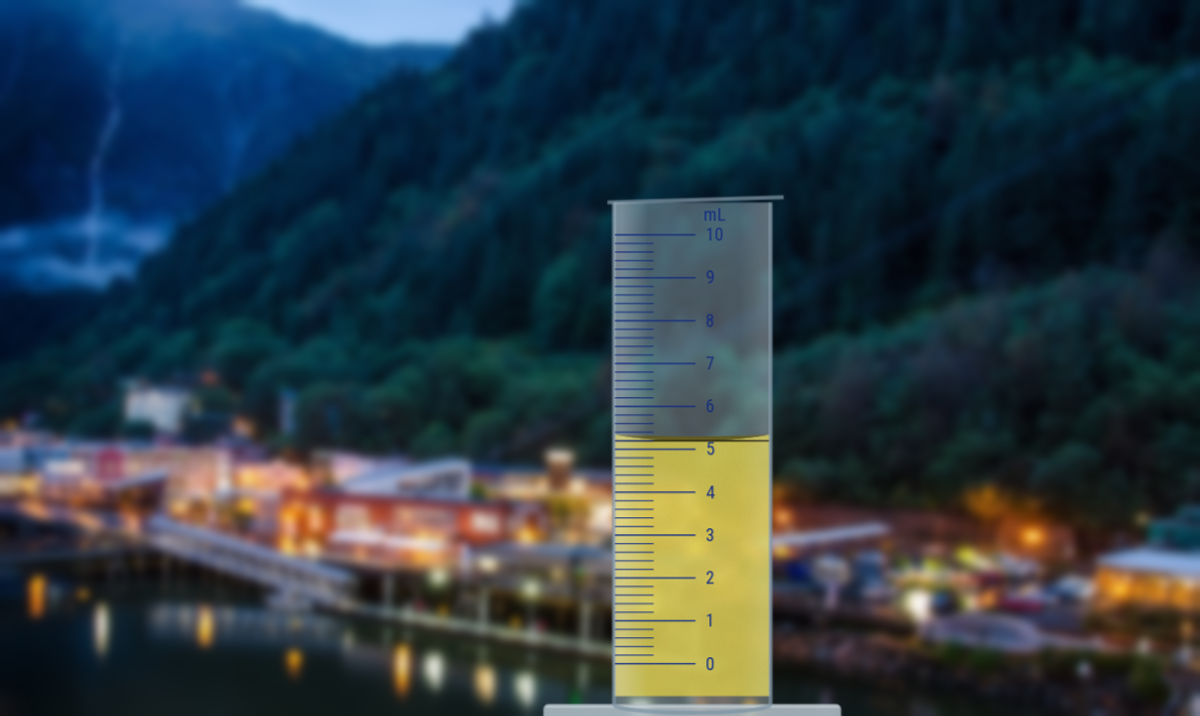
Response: mL 5.2
